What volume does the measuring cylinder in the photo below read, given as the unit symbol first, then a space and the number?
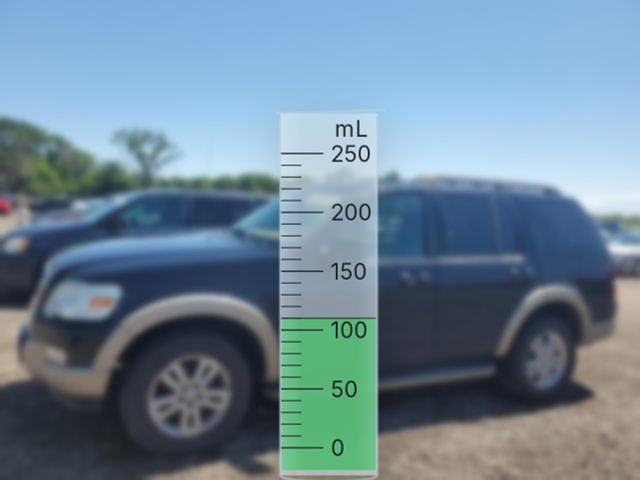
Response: mL 110
